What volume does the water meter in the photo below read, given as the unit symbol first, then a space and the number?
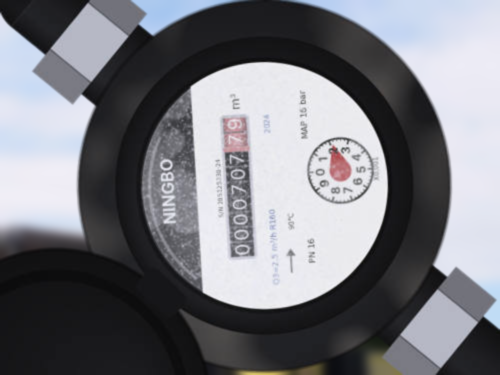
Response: m³ 707.792
